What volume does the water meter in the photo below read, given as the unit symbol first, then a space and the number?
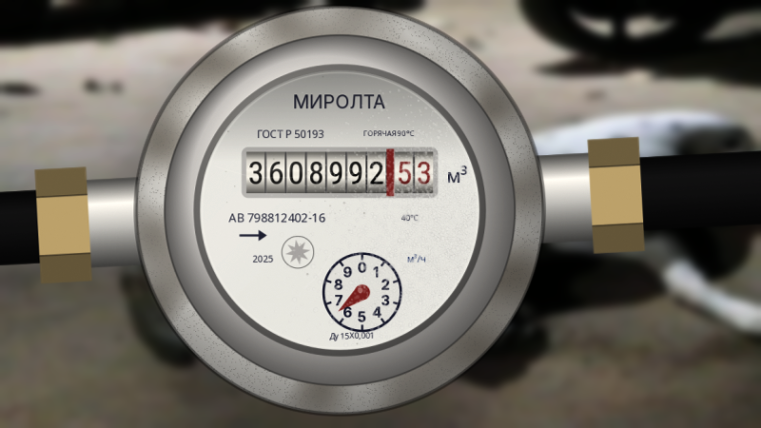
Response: m³ 3608992.536
